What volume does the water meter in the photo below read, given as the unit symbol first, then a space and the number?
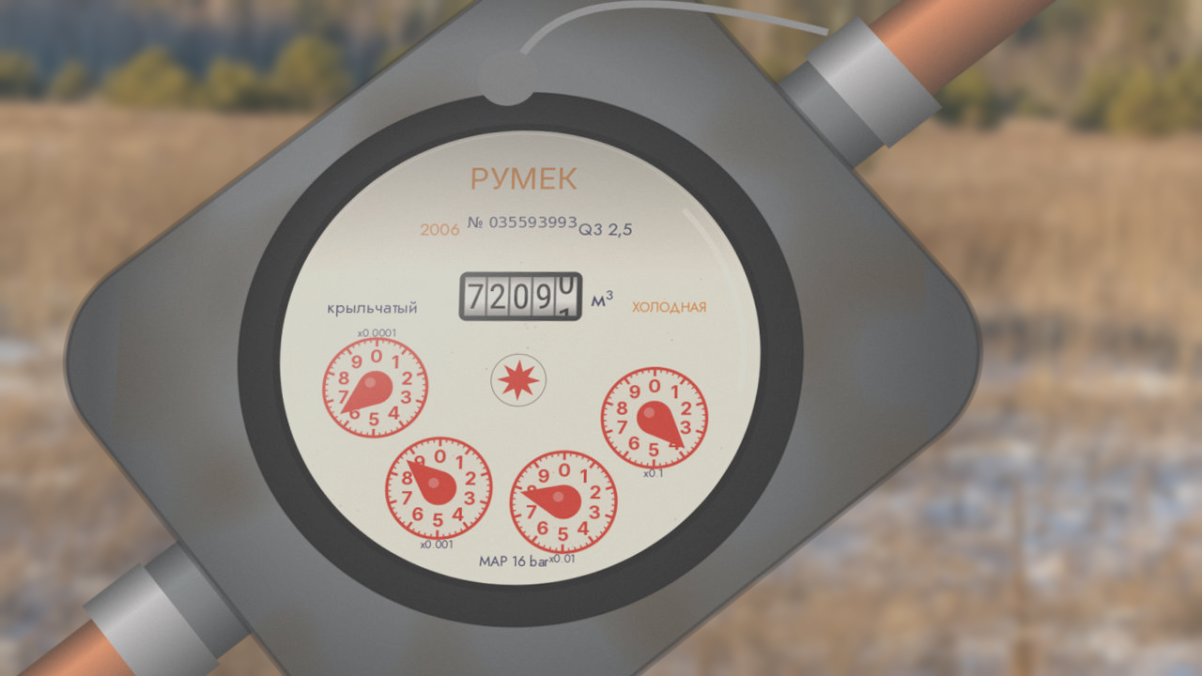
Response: m³ 72090.3786
